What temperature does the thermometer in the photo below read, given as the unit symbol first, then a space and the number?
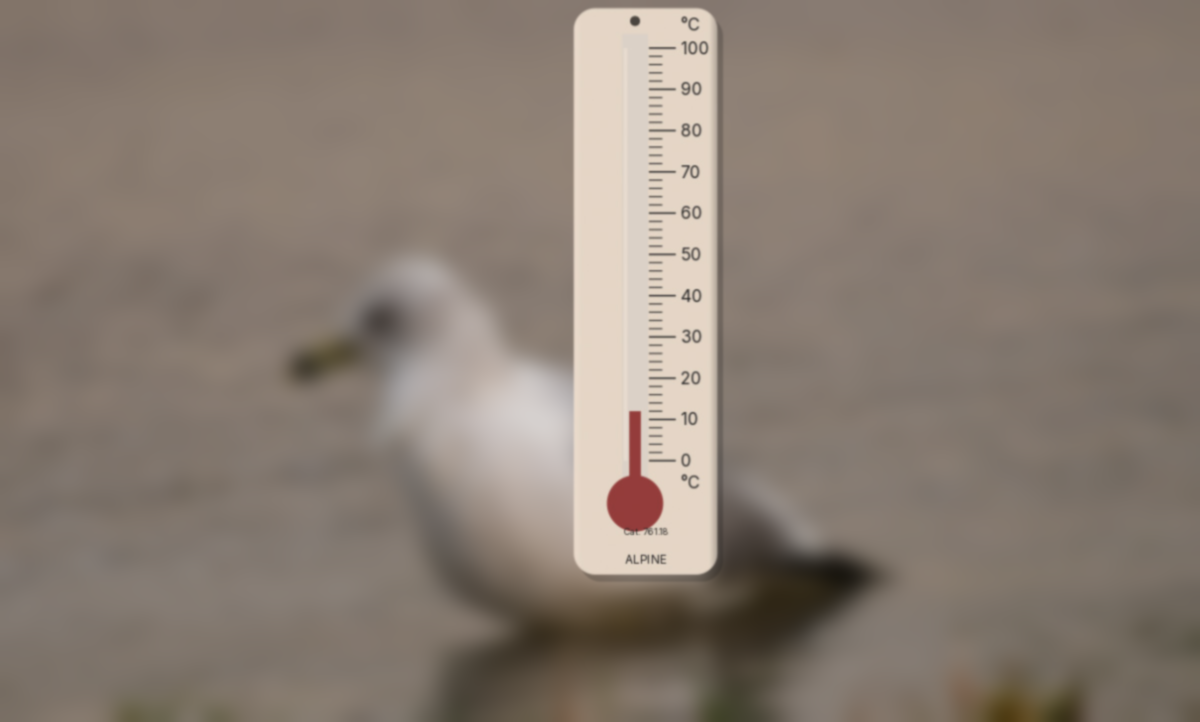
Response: °C 12
